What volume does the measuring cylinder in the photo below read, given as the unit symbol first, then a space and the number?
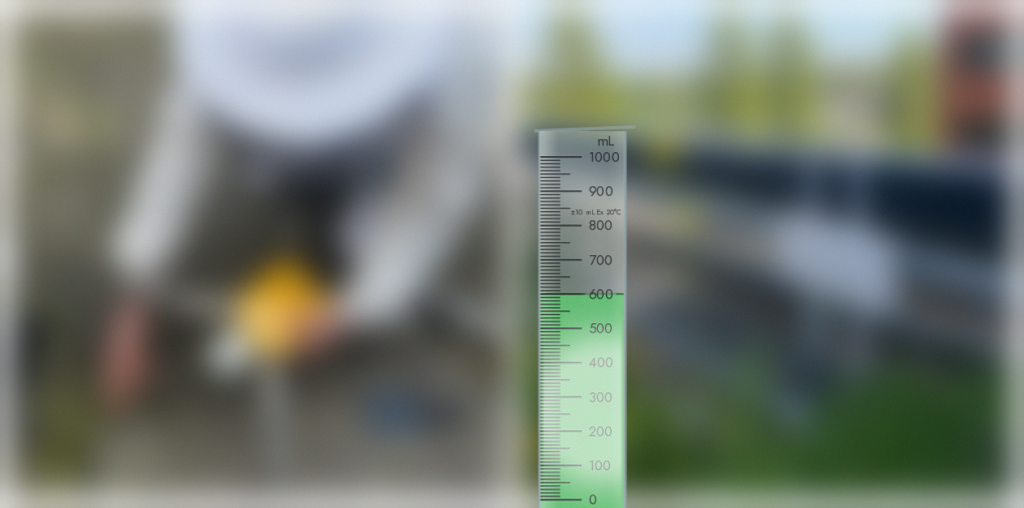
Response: mL 600
